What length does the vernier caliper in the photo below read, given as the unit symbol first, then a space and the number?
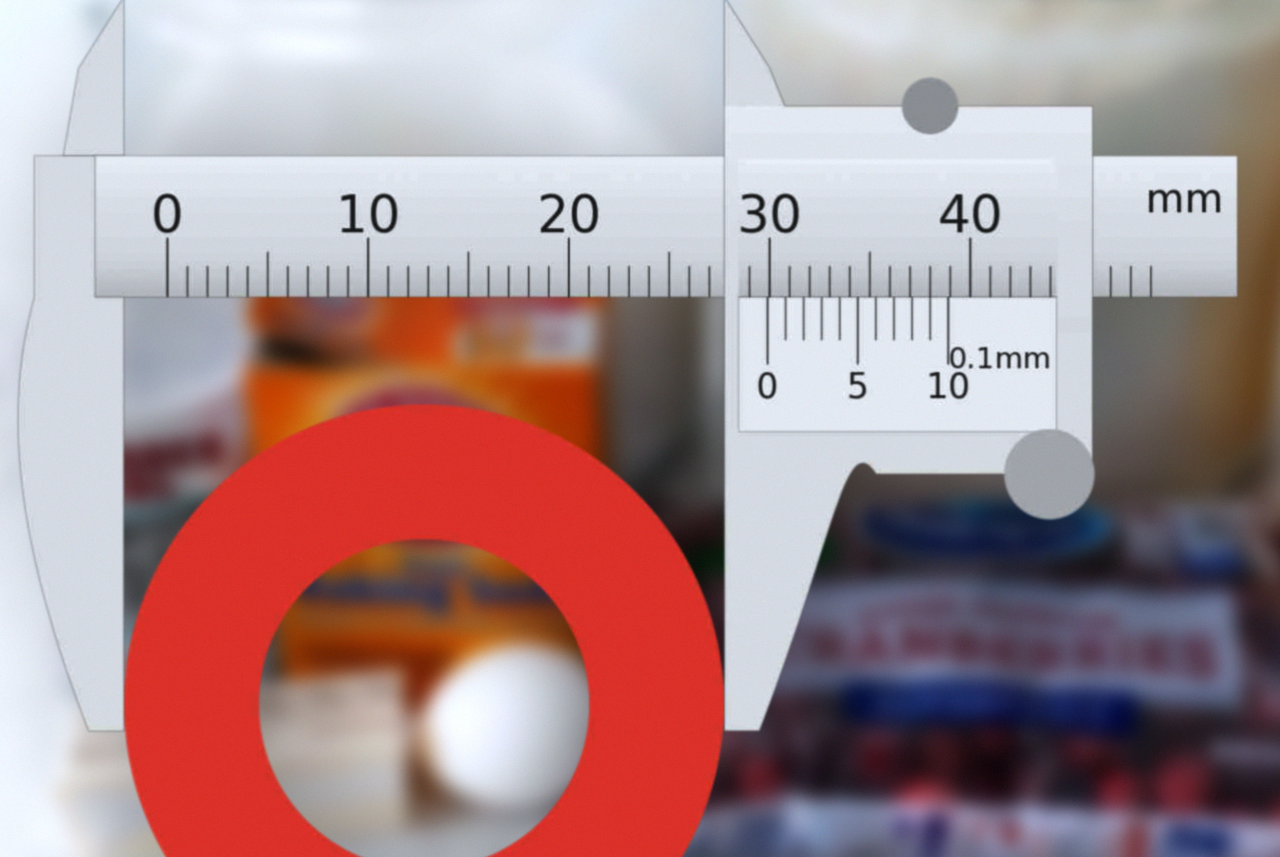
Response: mm 29.9
